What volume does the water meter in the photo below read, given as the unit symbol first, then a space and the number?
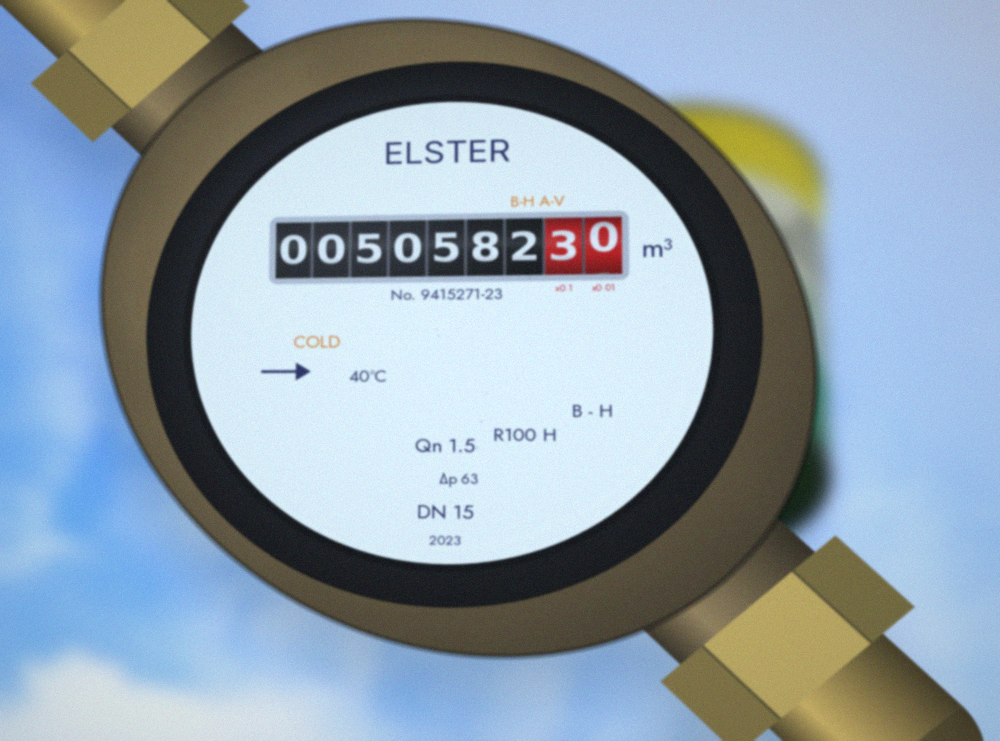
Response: m³ 50582.30
